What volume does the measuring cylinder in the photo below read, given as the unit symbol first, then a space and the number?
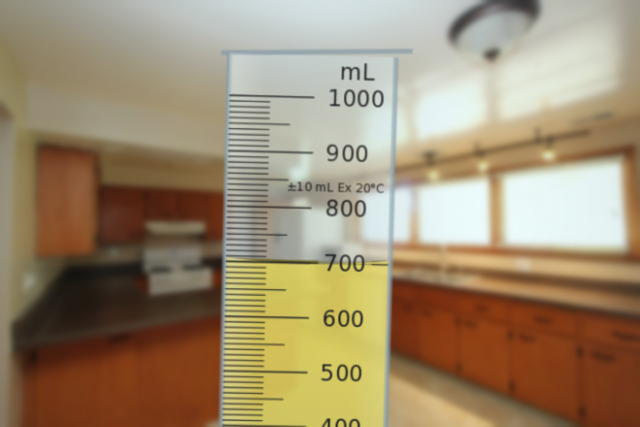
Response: mL 700
